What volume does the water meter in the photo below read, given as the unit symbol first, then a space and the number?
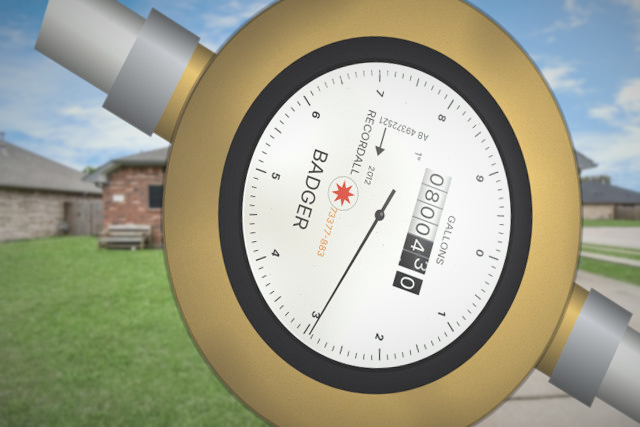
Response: gal 800432.9
